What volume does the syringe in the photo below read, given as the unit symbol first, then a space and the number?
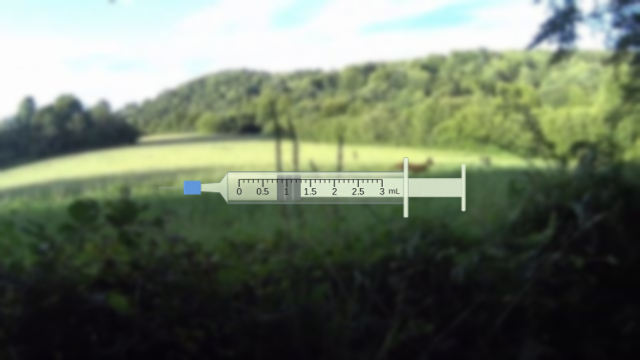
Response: mL 0.8
